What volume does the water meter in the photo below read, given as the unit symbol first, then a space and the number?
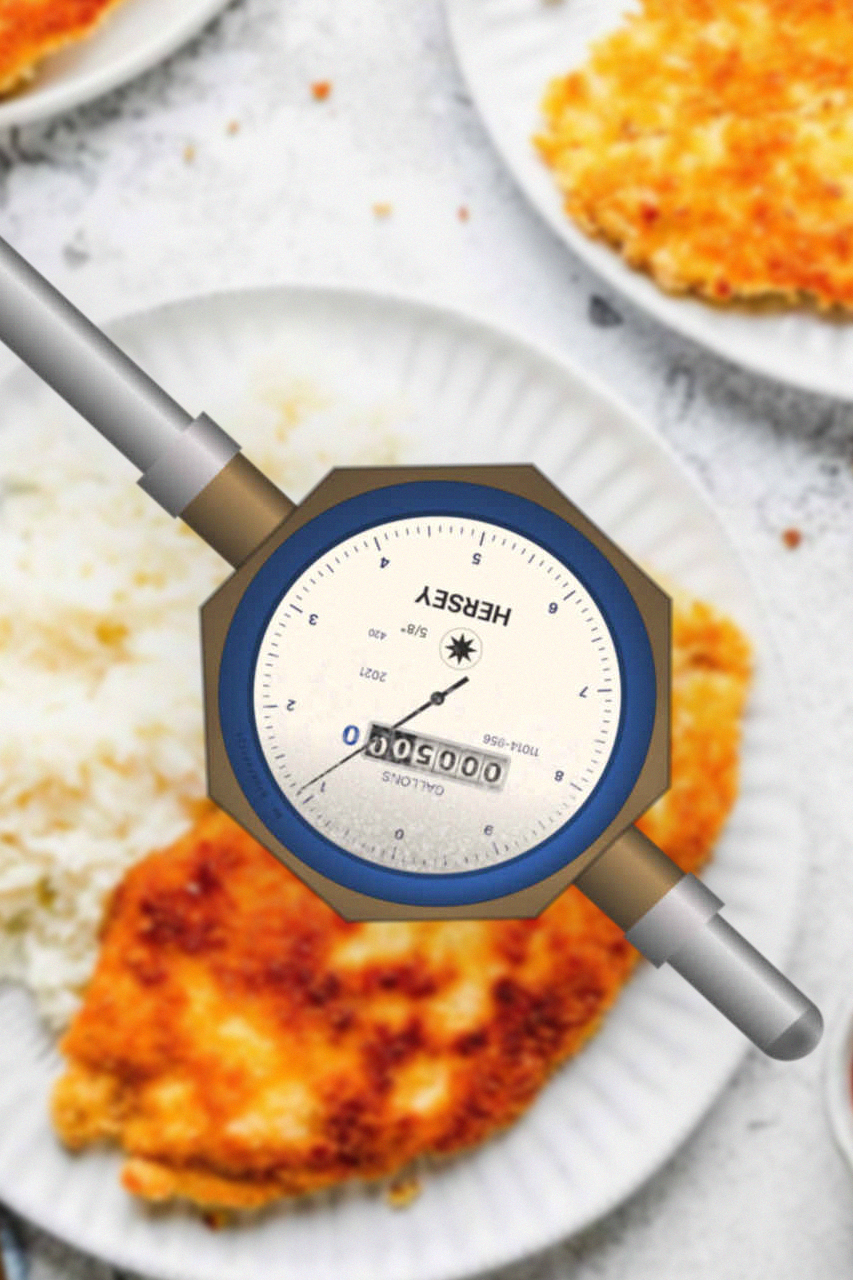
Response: gal 5001.1
